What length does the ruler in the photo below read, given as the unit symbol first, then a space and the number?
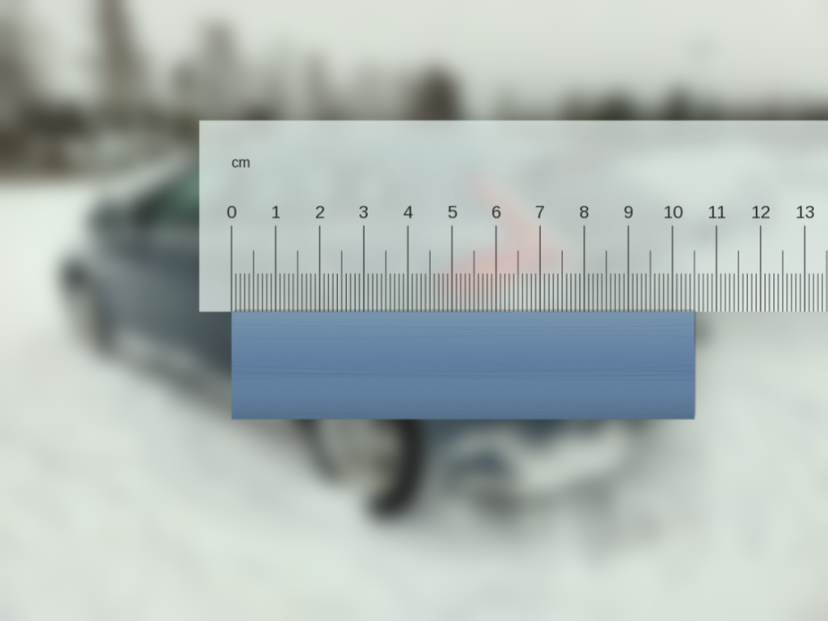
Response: cm 10.5
